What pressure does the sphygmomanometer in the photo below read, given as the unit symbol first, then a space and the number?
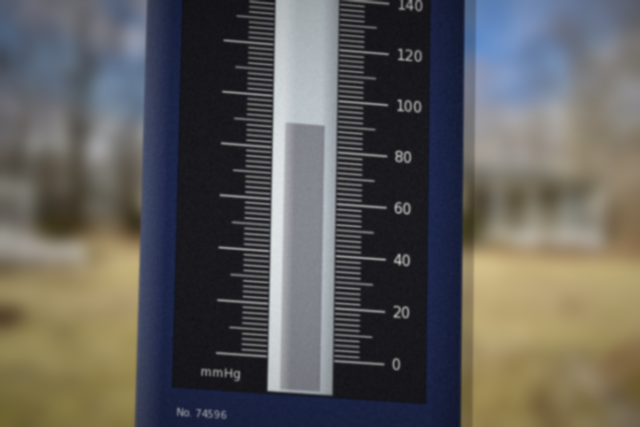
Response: mmHg 90
